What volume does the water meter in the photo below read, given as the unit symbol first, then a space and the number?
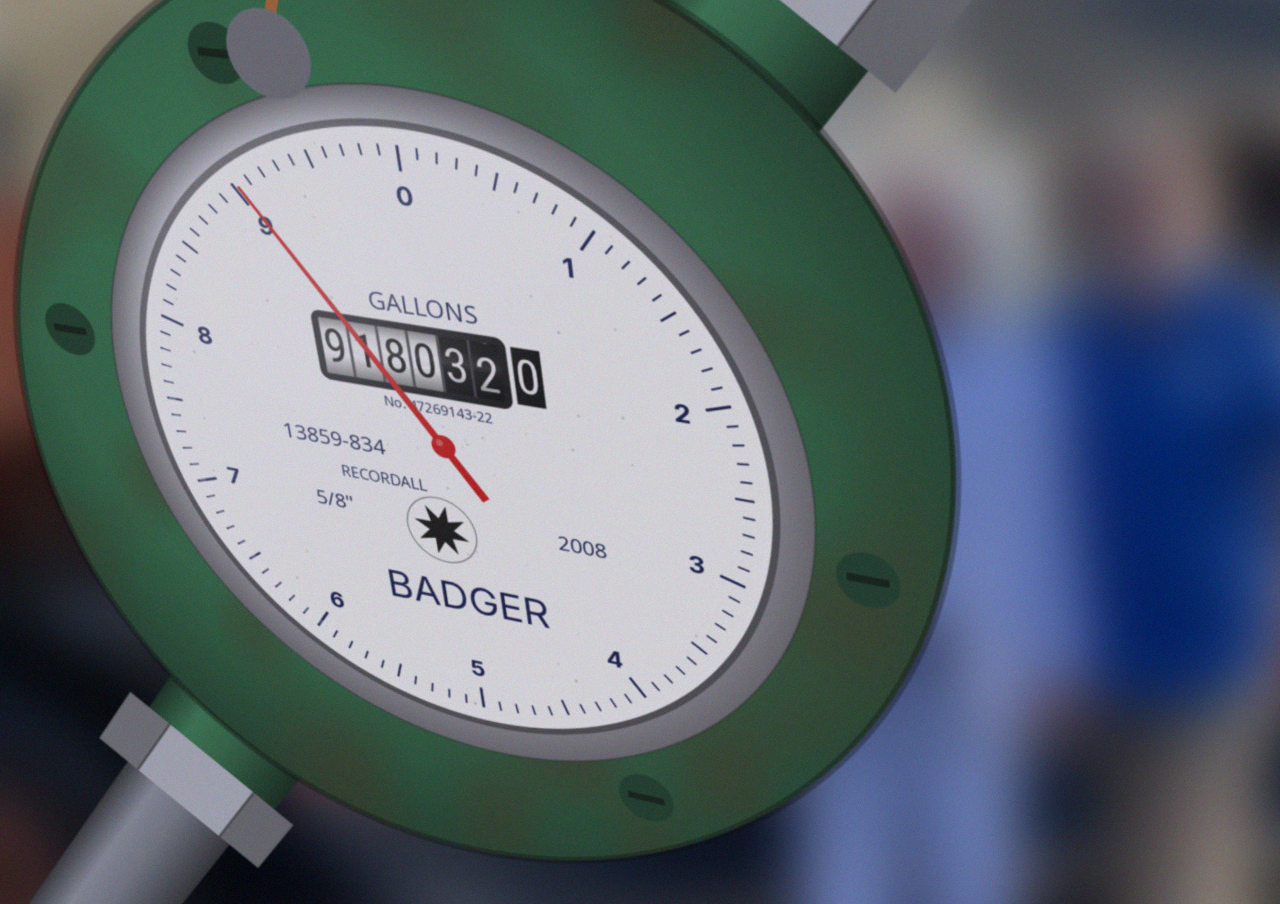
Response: gal 9180319.0
